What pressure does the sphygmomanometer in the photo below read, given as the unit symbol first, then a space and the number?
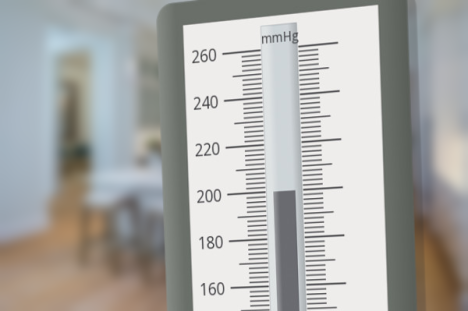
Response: mmHg 200
